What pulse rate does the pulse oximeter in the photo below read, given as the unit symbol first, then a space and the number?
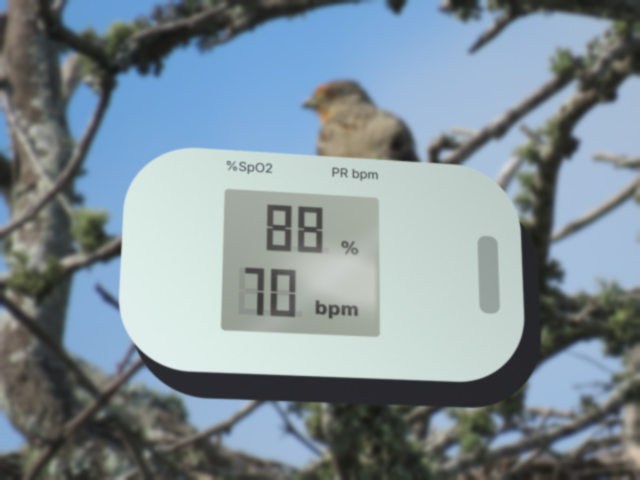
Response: bpm 70
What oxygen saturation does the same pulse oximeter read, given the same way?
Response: % 88
